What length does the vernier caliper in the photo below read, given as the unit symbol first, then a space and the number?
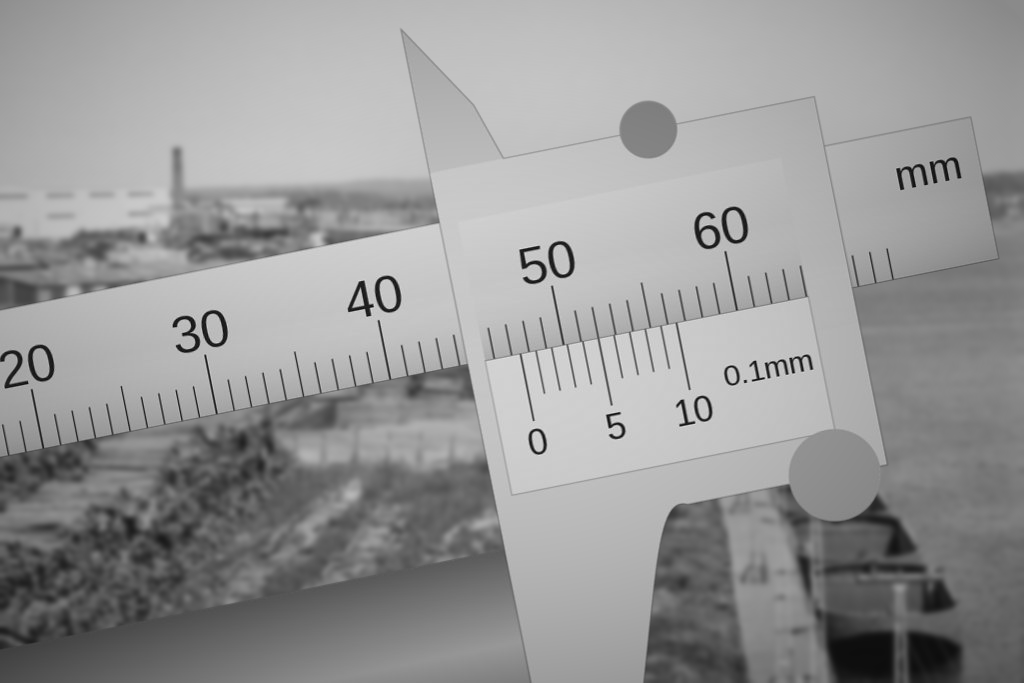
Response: mm 47.5
